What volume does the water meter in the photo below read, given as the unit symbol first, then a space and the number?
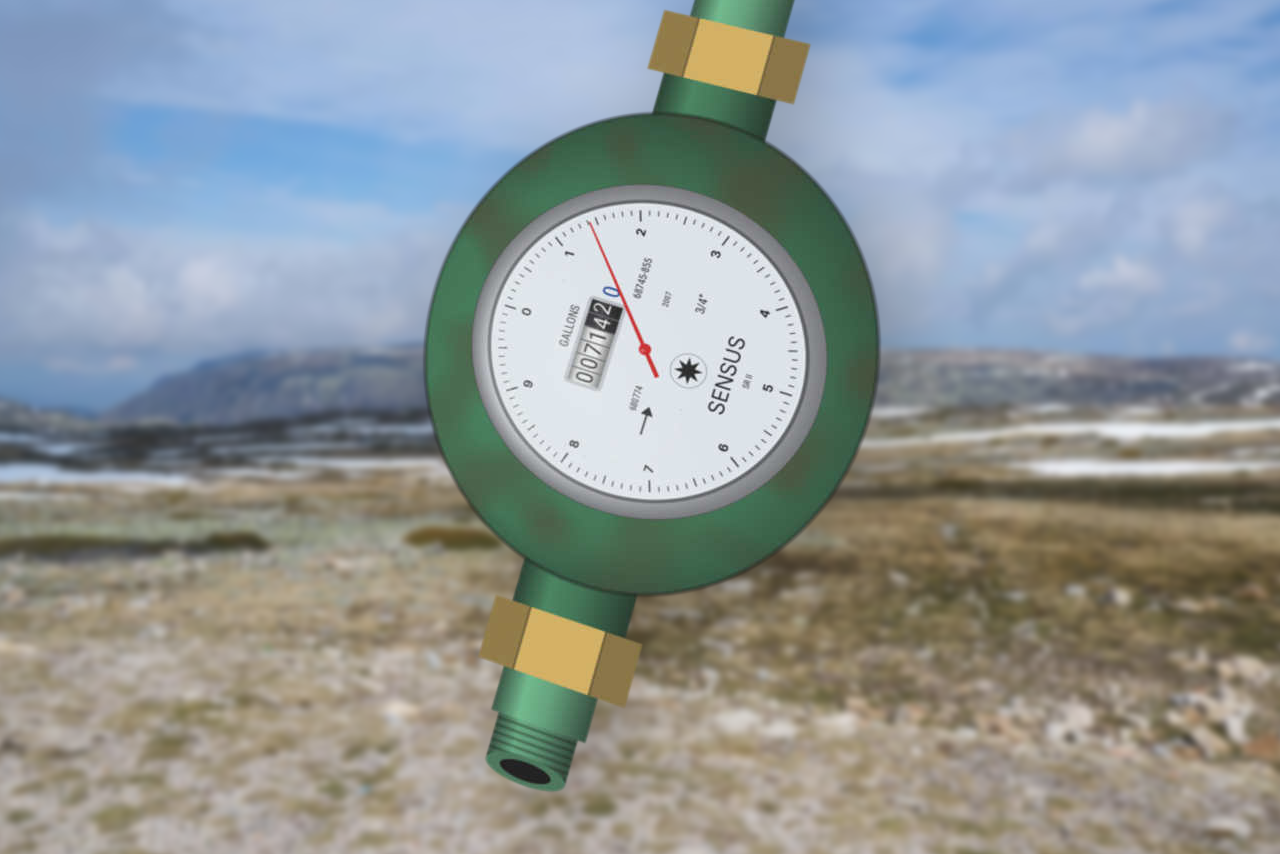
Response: gal 71421.4
